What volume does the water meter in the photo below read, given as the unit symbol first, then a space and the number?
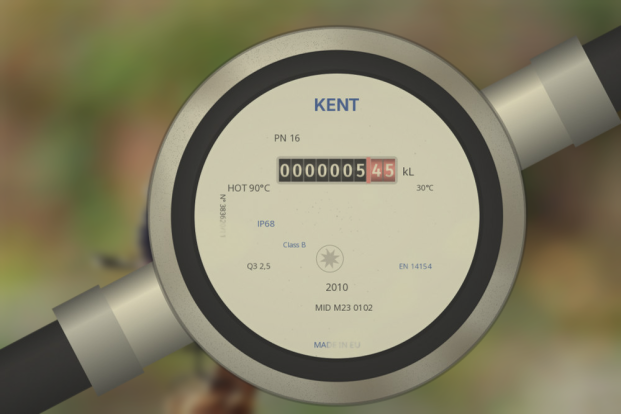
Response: kL 5.45
